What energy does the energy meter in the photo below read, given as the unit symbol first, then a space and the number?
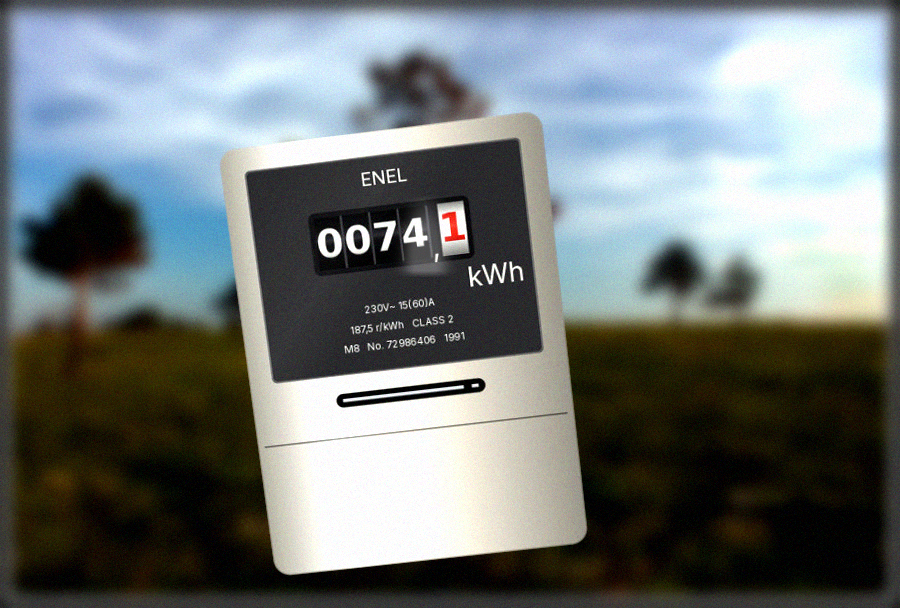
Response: kWh 74.1
